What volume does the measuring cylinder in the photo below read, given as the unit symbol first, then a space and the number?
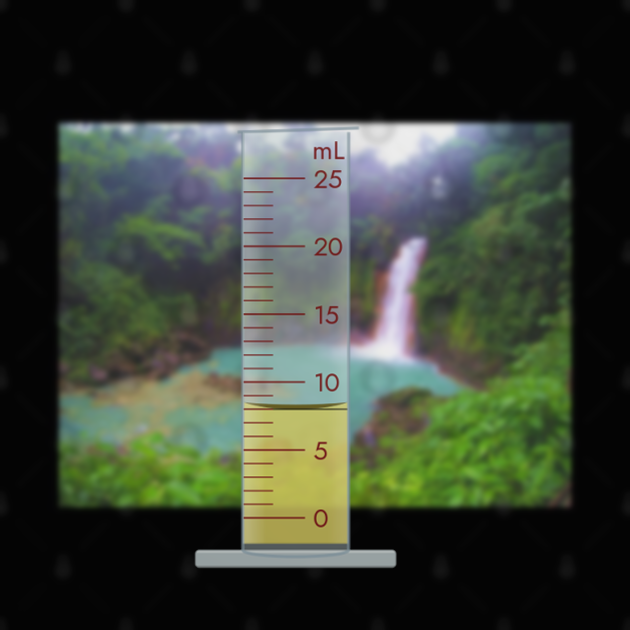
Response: mL 8
